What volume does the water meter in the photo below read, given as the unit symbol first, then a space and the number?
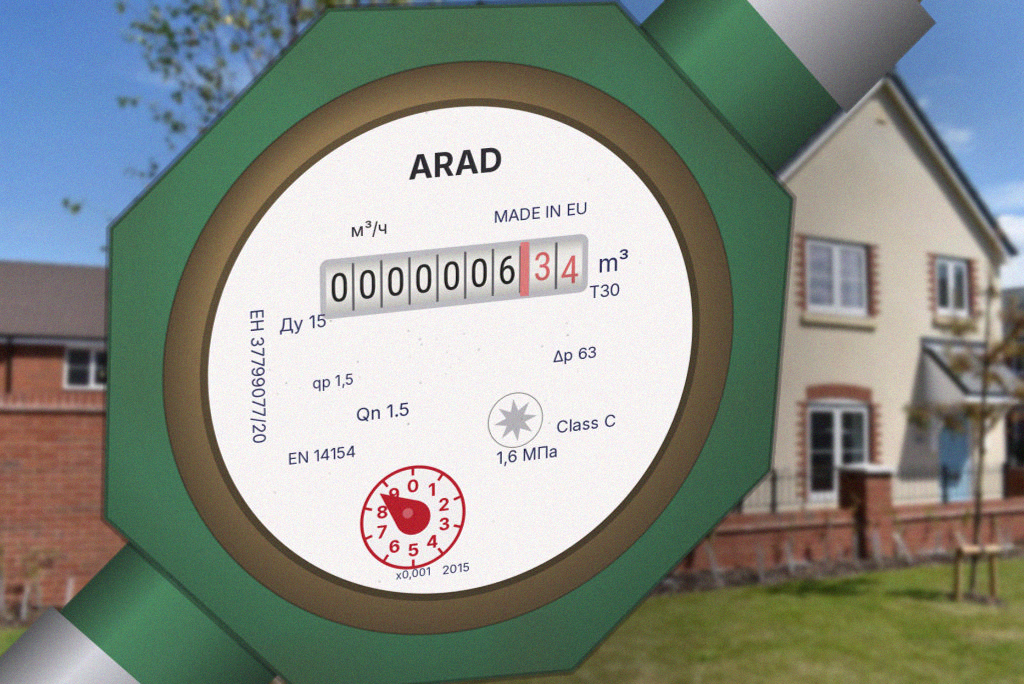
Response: m³ 6.338
